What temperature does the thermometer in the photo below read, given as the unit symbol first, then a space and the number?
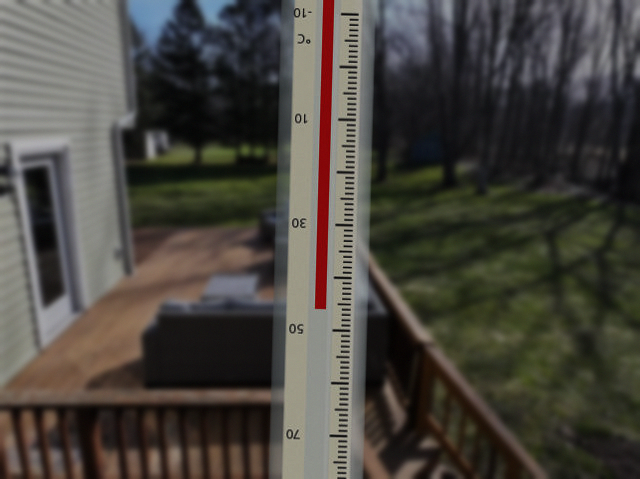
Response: °C 46
